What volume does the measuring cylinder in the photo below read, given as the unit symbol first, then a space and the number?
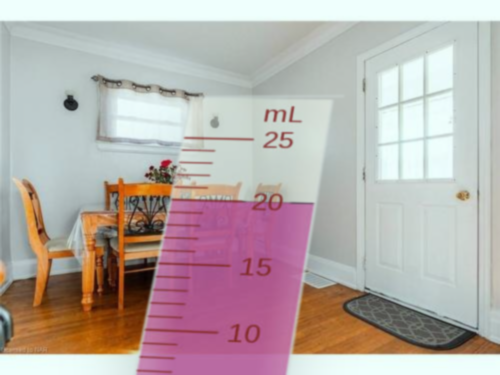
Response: mL 20
